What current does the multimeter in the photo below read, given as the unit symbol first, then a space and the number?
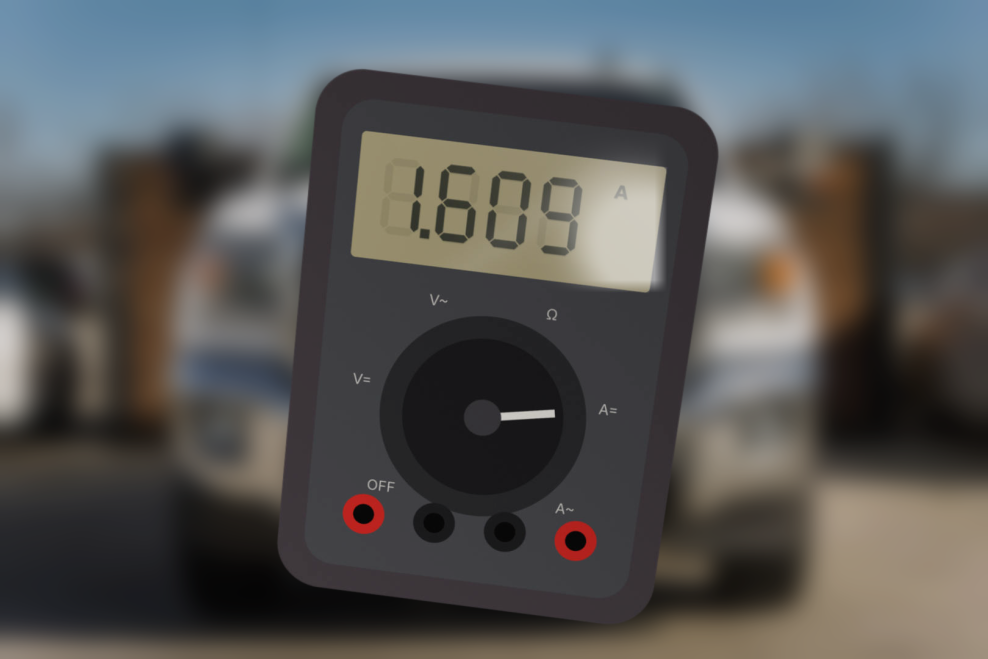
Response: A 1.609
